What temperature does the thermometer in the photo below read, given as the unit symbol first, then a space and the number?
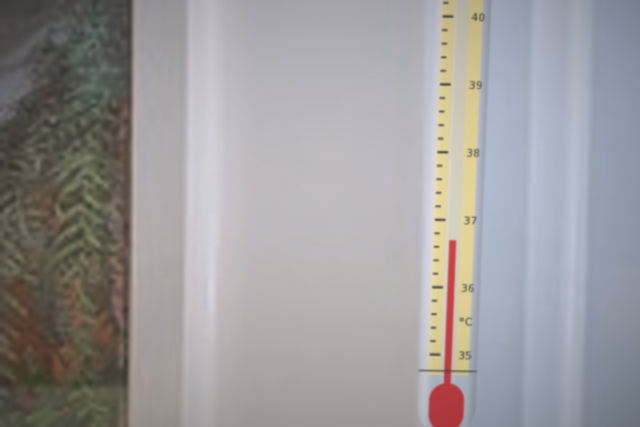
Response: °C 36.7
